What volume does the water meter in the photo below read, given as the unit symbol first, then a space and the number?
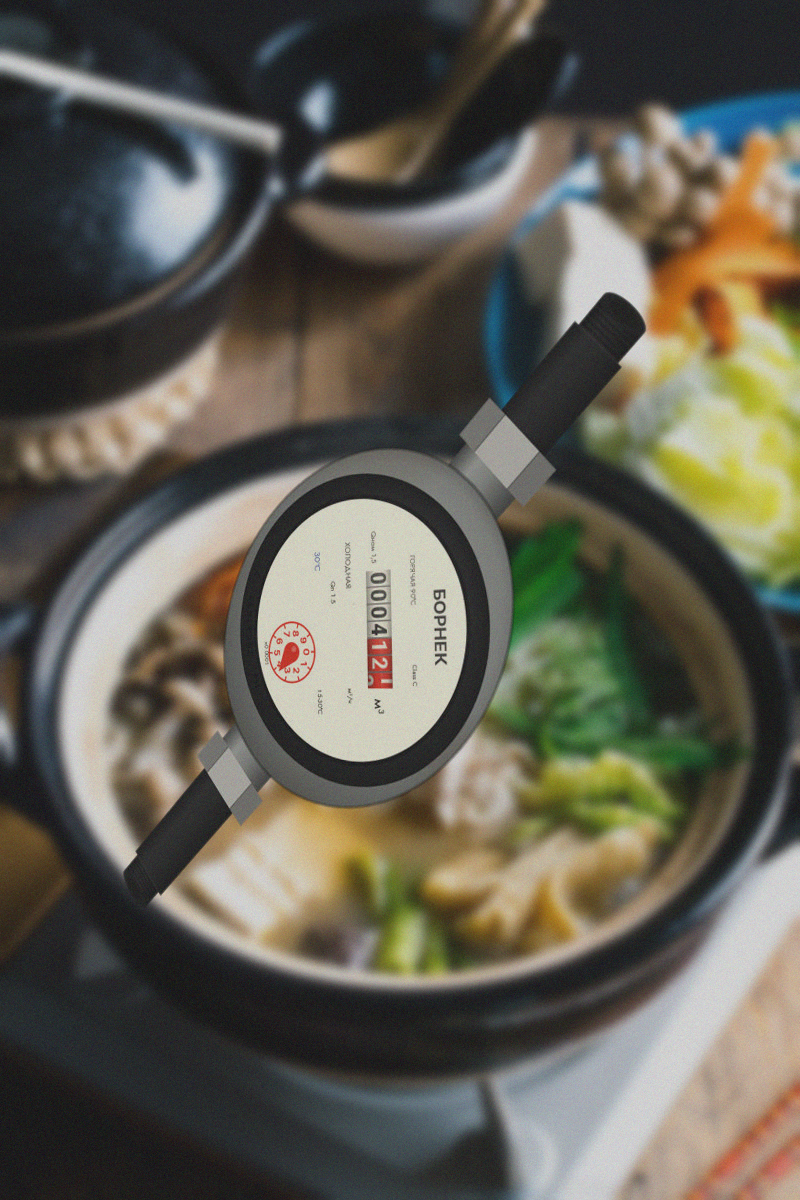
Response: m³ 4.1213
